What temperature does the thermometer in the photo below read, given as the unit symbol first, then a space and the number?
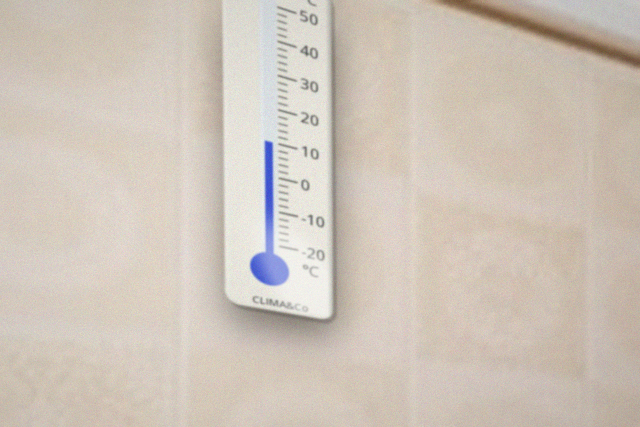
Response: °C 10
